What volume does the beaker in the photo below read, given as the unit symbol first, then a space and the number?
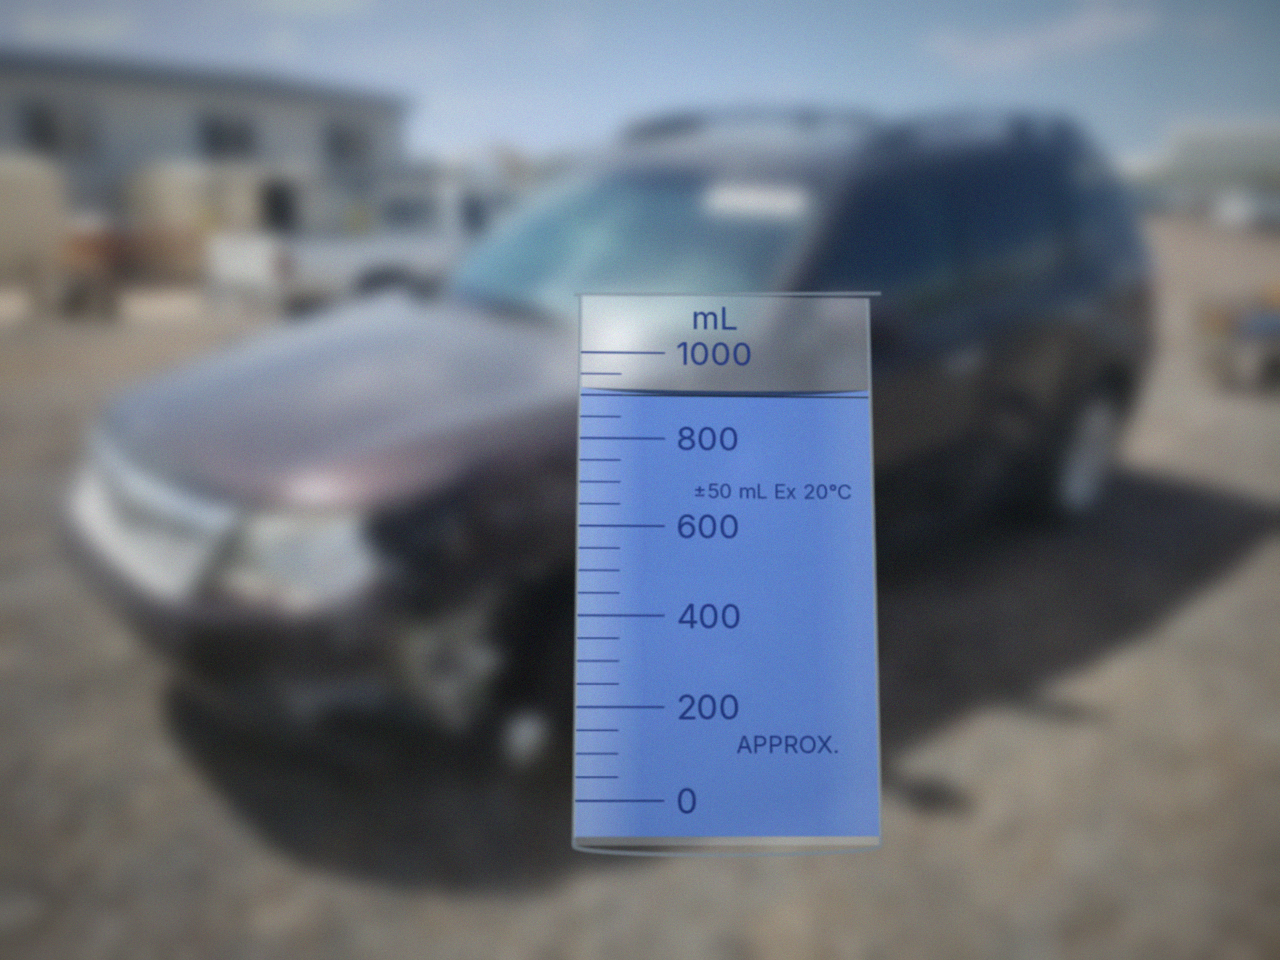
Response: mL 900
